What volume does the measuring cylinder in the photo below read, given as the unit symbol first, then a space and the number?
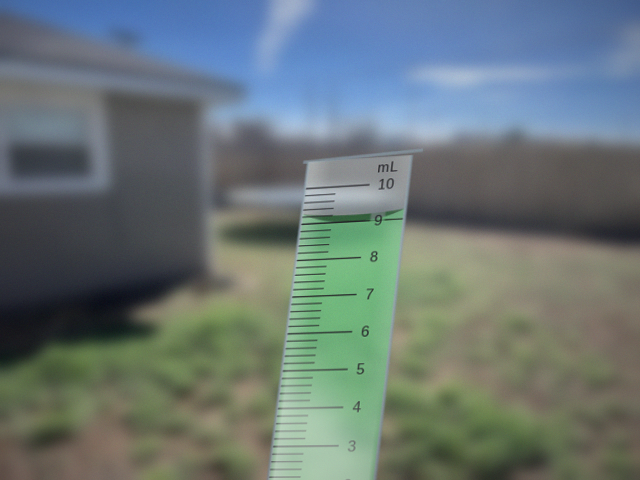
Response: mL 9
